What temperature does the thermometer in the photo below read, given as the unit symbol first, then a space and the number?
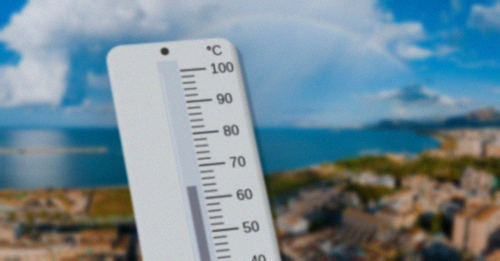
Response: °C 64
